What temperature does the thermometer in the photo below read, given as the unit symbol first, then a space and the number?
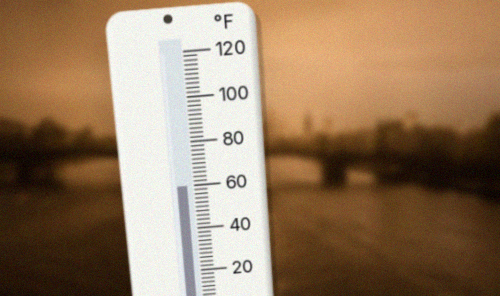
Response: °F 60
